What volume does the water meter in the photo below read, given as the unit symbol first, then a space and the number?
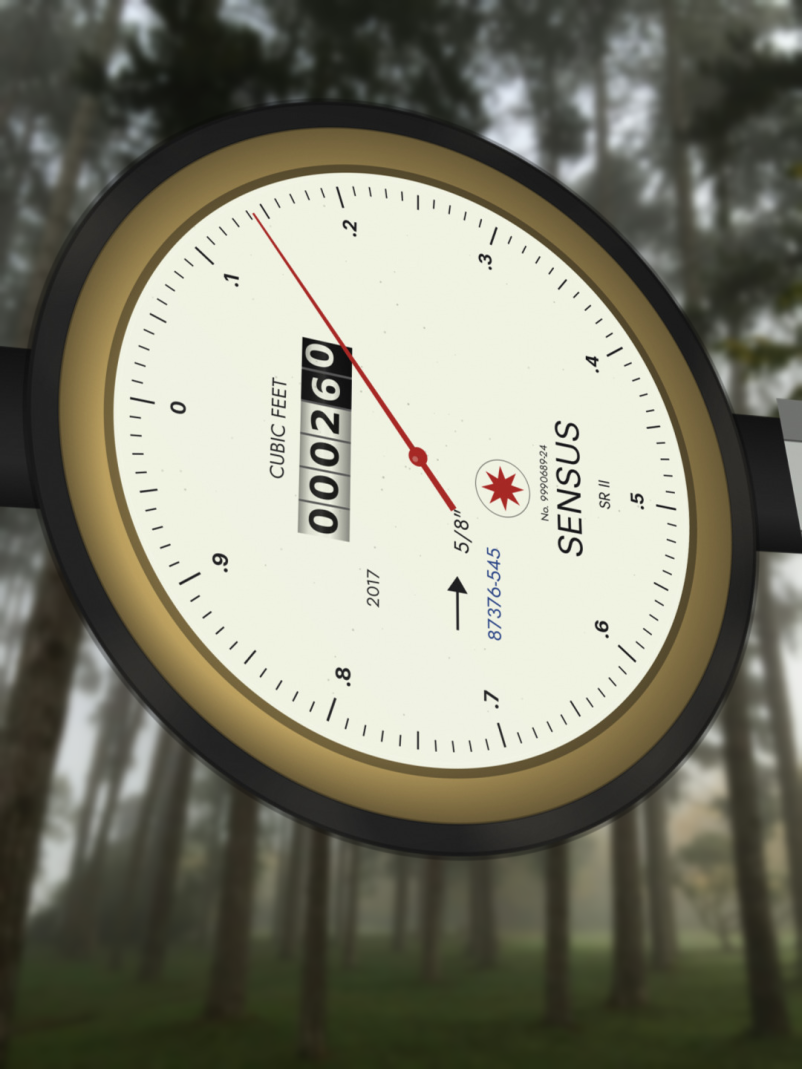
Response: ft³ 260.14
